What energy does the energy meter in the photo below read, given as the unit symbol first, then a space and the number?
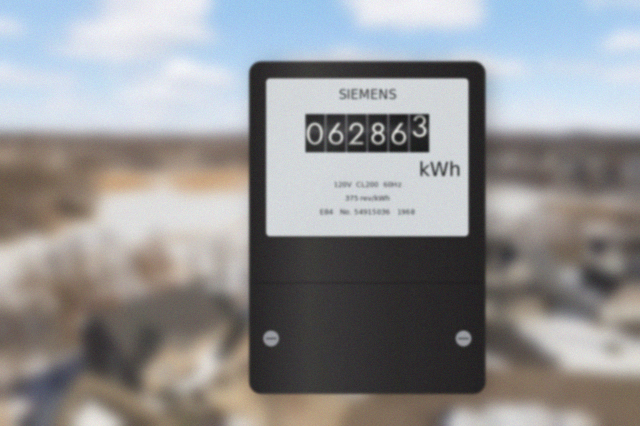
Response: kWh 62863
